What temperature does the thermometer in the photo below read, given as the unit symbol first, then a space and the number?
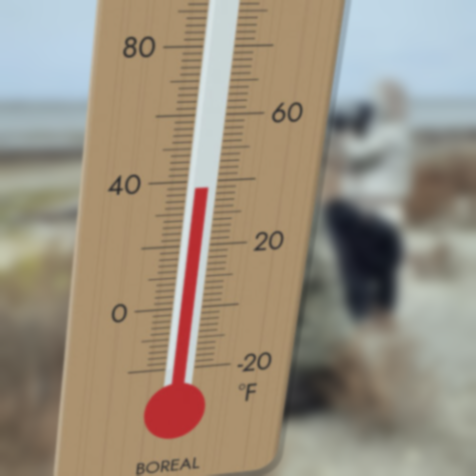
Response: °F 38
